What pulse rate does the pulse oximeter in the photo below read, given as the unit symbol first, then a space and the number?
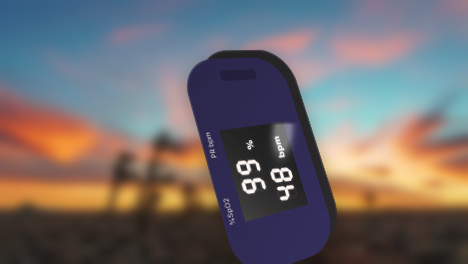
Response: bpm 48
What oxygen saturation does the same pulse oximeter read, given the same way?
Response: % 99
